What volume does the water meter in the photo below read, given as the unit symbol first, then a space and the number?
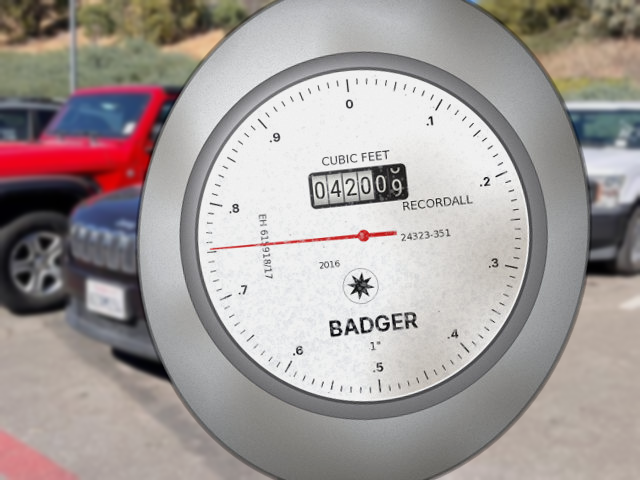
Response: ft³ 42008.75
